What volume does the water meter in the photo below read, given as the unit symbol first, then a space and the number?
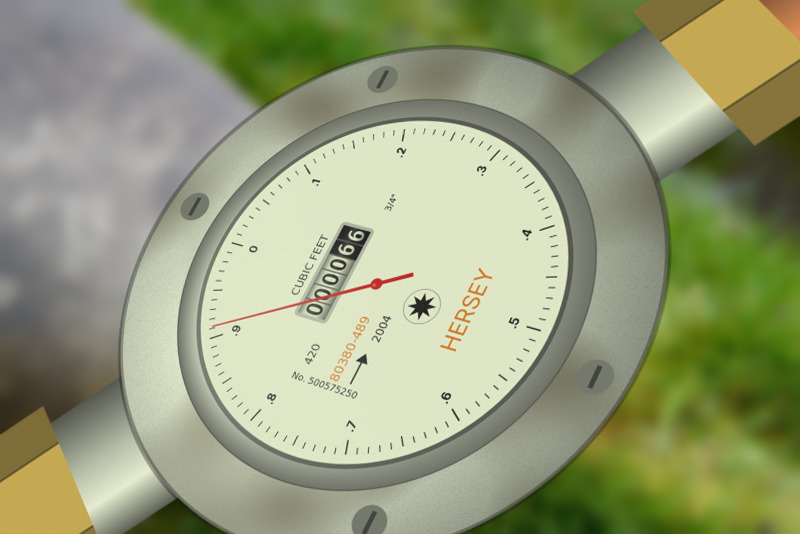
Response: ft³ 65.91
